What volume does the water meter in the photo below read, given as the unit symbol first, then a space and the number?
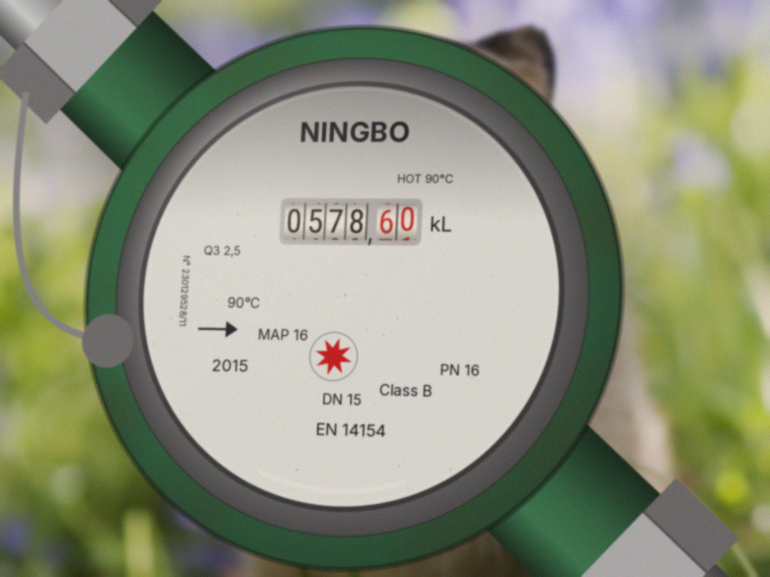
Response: kL 578.60
